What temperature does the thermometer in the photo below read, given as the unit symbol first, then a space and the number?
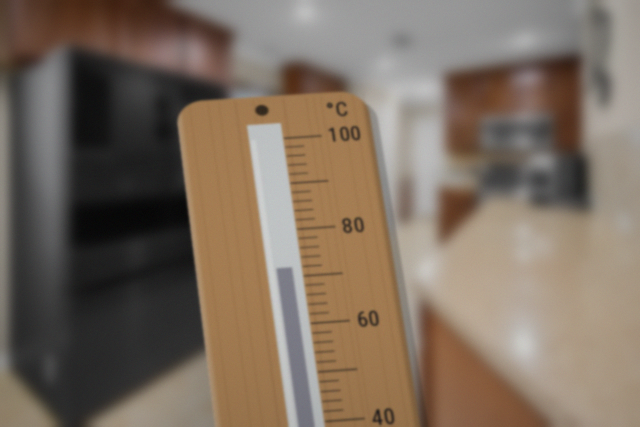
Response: °C 72
